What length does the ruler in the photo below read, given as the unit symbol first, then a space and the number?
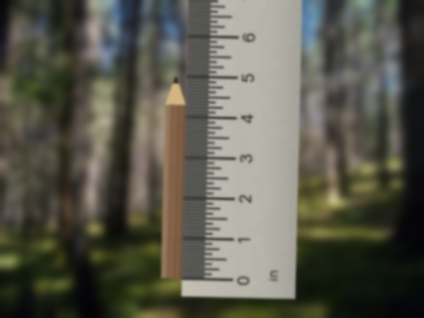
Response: in 5
